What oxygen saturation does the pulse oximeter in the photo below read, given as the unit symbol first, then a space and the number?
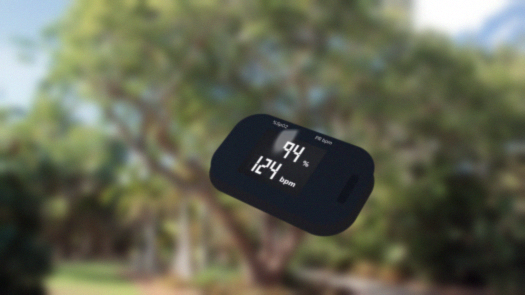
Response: % 94
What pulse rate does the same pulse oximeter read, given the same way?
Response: bpm 124
